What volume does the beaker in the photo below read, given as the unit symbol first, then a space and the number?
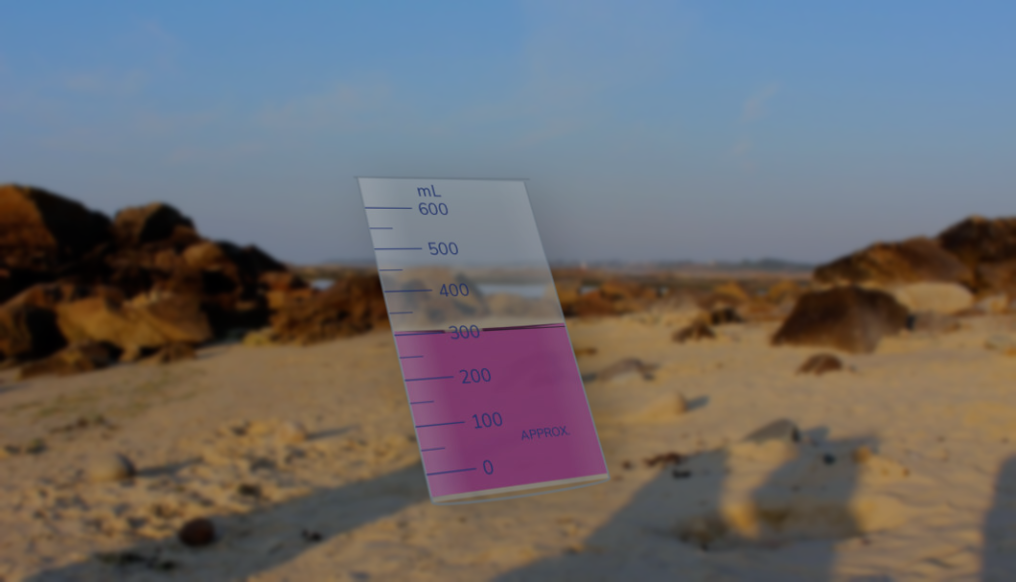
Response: mL 300
